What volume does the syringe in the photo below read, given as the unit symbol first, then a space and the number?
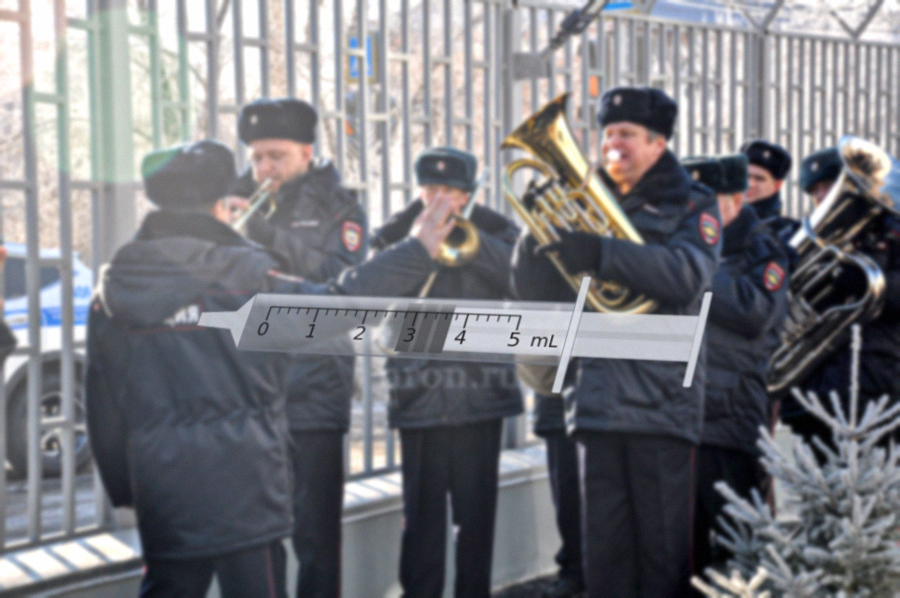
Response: mL 2.8
